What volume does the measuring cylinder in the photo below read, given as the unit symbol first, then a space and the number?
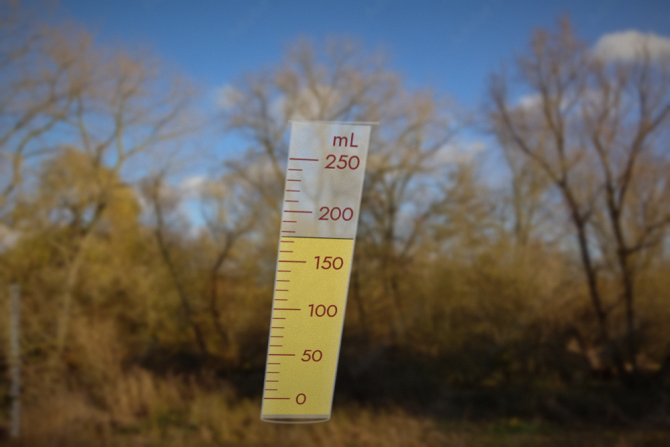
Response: mL 175
